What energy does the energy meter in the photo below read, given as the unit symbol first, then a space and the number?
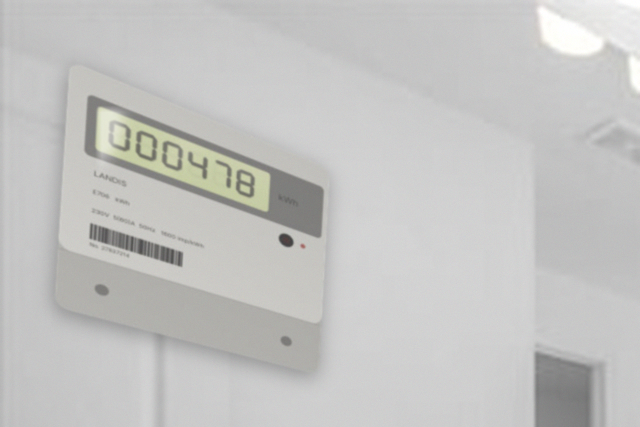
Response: kWh 478
